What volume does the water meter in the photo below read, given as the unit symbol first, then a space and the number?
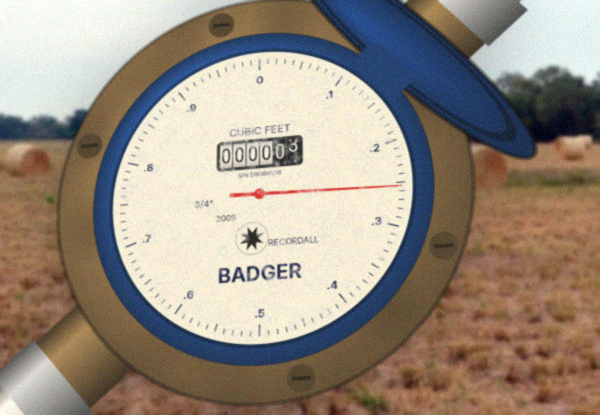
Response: ft³ 3.25
